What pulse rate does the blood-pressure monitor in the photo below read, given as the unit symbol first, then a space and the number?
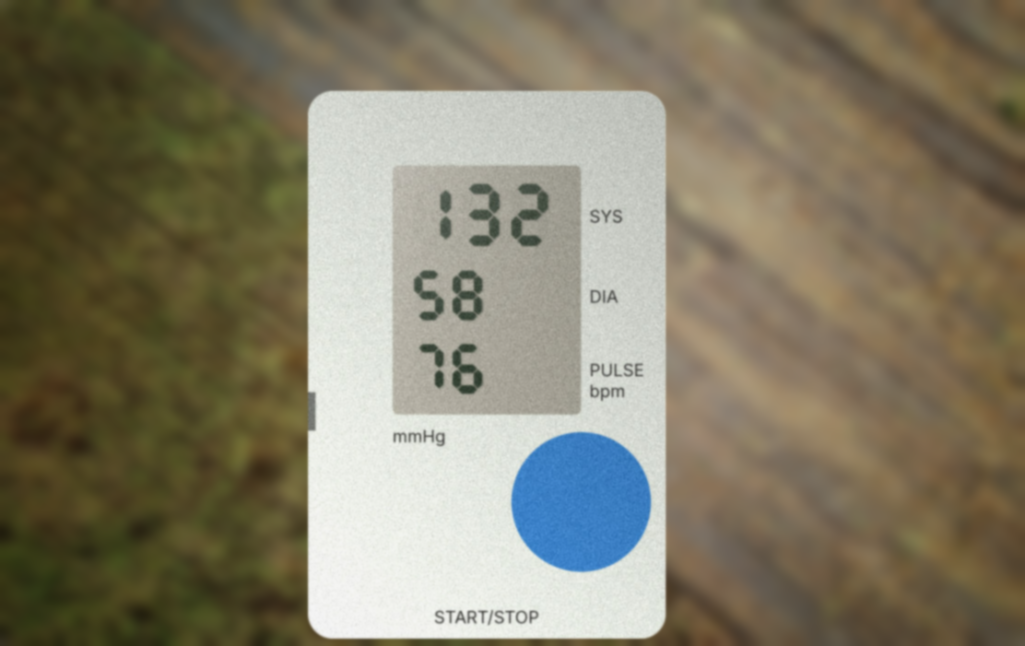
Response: bpm 76
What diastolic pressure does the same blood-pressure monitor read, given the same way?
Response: mmHg 58
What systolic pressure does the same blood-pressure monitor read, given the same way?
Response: mmHg 132
